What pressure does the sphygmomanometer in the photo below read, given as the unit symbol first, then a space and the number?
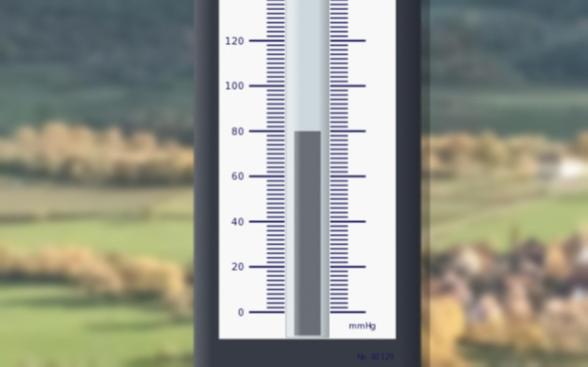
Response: mmHg 80
